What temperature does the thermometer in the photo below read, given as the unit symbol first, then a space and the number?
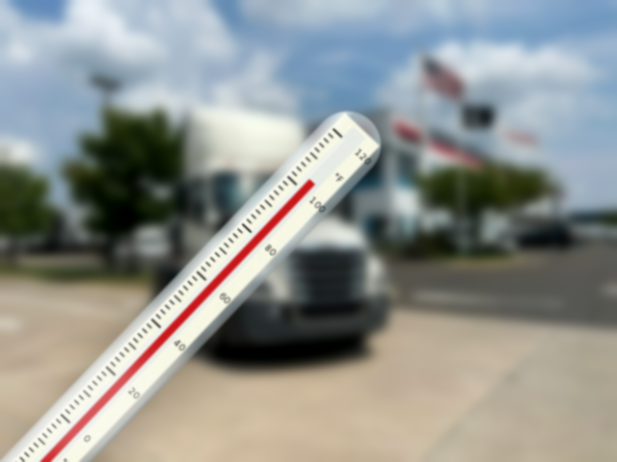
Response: °F 104
